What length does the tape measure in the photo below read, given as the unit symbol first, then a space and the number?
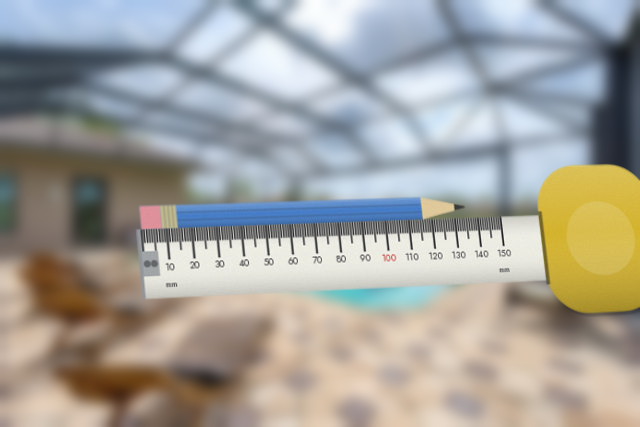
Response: mm 135
